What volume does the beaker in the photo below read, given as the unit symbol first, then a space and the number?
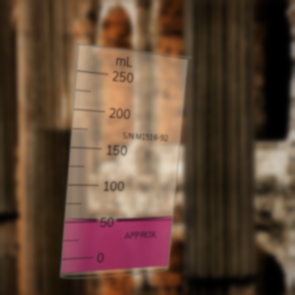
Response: mL 50
